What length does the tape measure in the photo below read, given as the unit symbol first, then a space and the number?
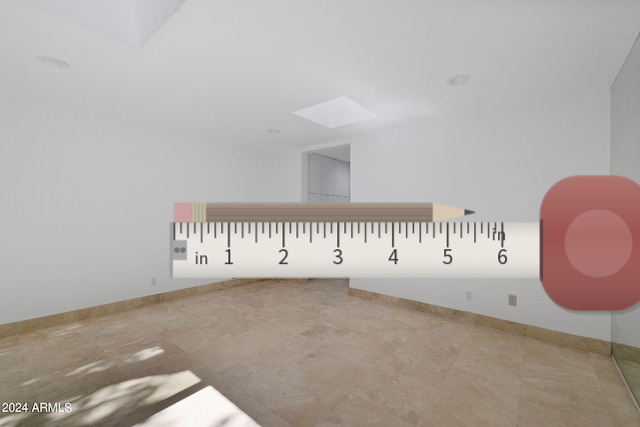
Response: in 5.5
